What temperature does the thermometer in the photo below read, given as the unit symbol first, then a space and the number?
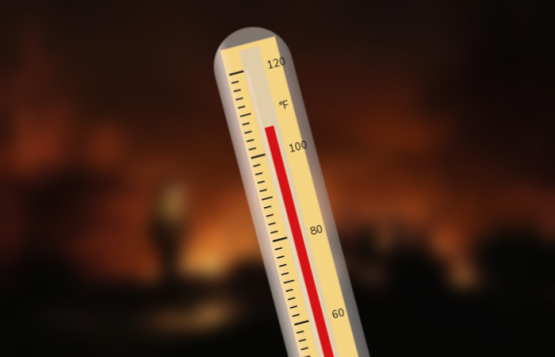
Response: °F 106
